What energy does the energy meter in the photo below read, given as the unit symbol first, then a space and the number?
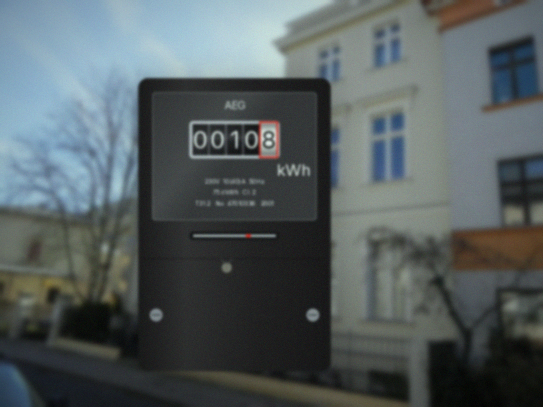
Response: kWh 10.8
